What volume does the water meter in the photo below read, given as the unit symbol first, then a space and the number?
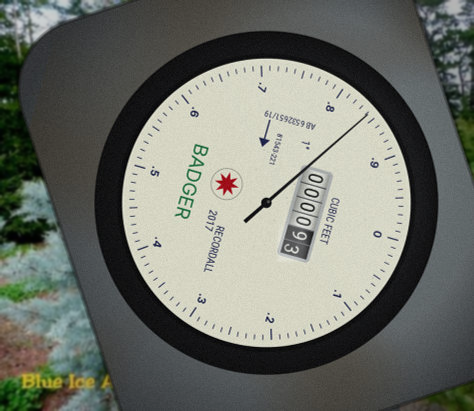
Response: ft³ 92.84
